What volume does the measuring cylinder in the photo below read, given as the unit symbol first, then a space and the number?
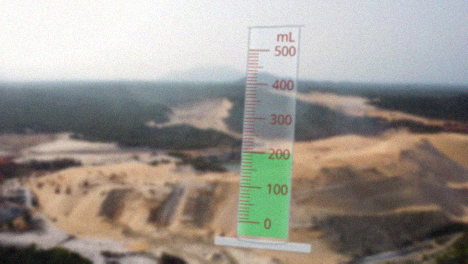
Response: mL 200
